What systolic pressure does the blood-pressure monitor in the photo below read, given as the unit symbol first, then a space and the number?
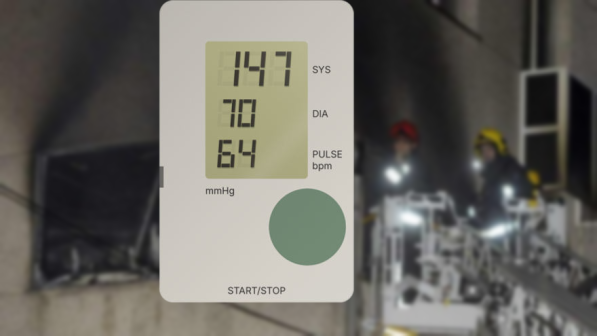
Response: mmHg 147
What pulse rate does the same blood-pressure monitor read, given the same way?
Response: bpm 64
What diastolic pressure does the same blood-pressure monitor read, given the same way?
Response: mmHg 70
